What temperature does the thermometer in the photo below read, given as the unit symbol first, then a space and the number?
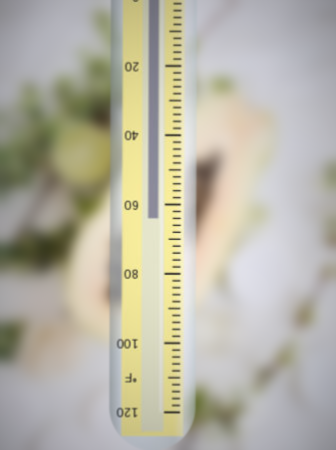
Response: °F 64
